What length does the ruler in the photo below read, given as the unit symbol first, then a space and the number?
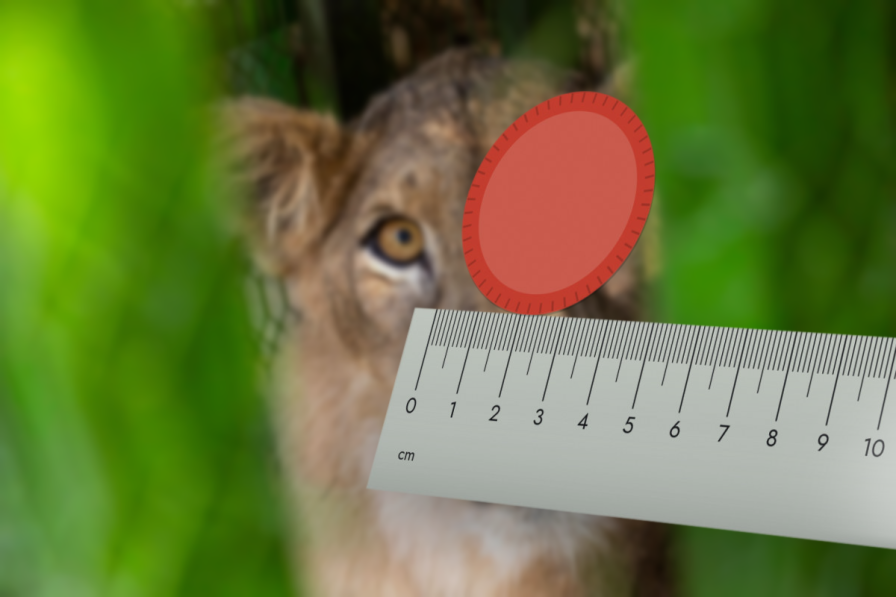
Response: cm 4.3
